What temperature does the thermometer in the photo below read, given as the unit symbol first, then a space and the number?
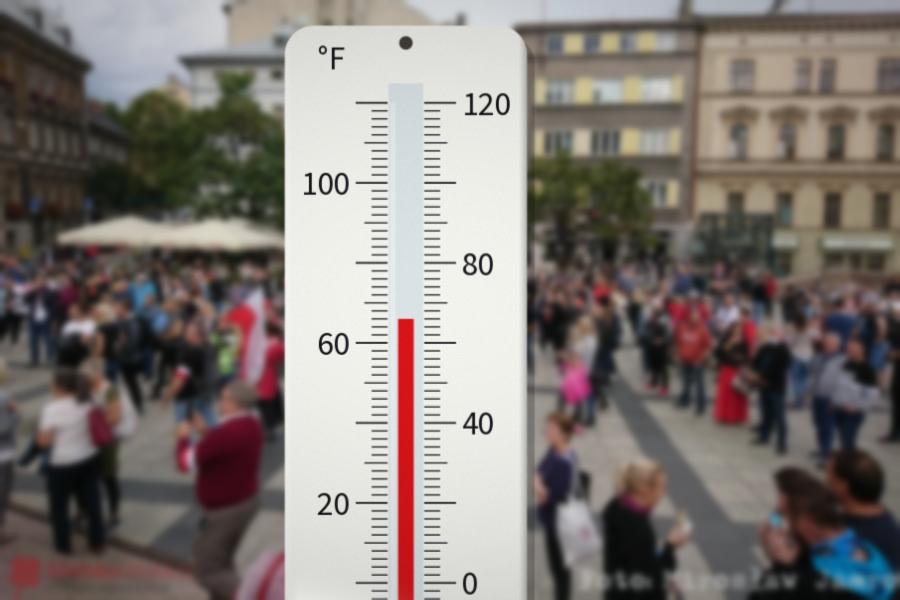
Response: °F 66
